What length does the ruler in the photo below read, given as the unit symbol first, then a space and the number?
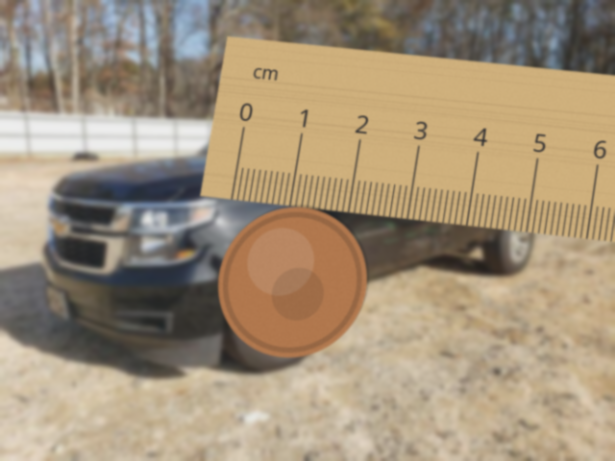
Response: cm 2.5
